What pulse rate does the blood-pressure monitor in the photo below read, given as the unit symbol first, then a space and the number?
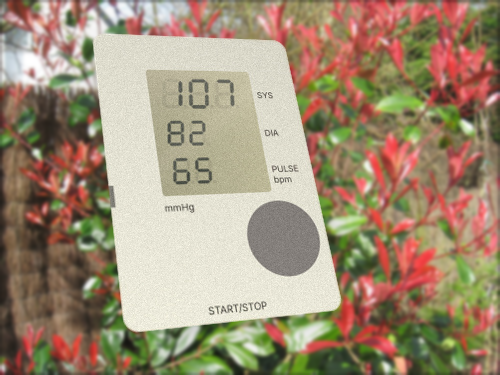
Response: bpm 65
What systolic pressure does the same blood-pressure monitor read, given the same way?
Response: mmHg 107
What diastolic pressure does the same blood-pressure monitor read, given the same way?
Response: mmHg 82
